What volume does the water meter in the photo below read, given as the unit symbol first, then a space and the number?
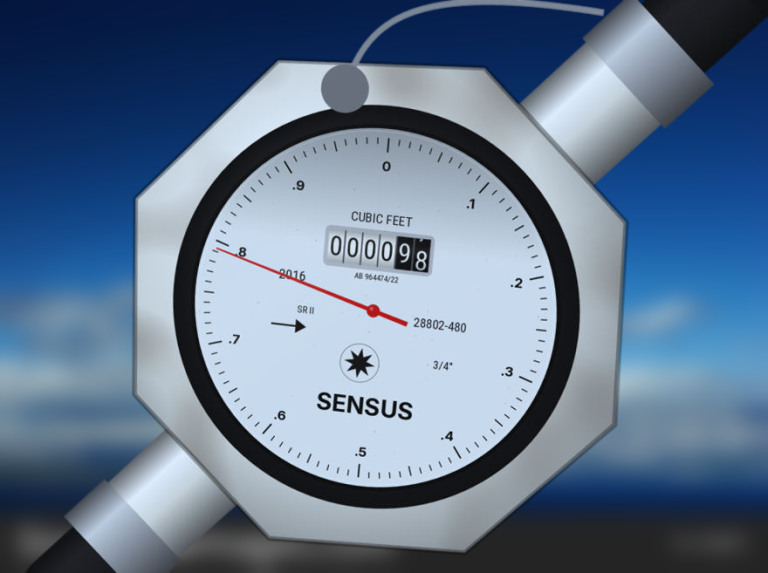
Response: ft³ 97.79
